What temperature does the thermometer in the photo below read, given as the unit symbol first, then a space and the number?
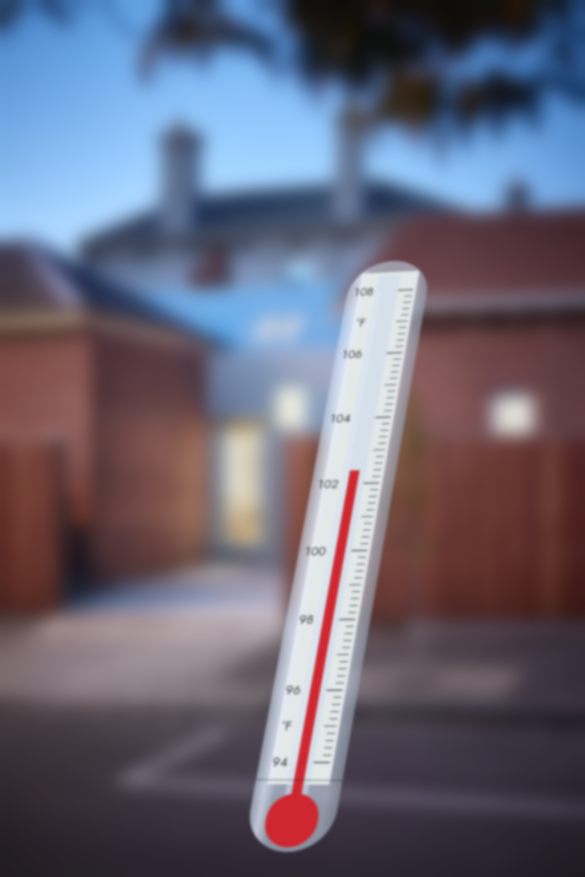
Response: °F 102.4
